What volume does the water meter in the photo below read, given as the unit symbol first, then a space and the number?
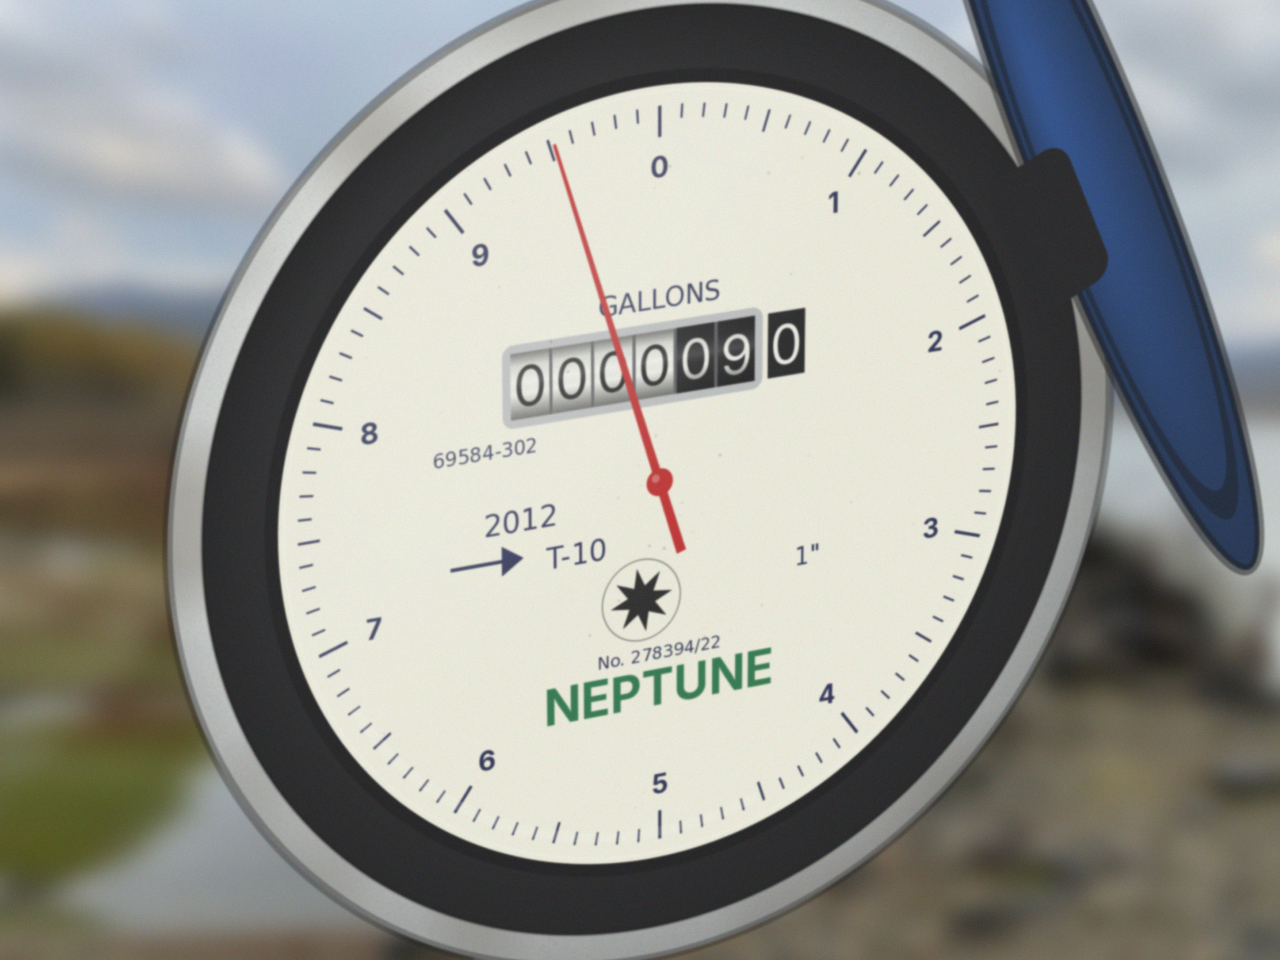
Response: gal 89.5
